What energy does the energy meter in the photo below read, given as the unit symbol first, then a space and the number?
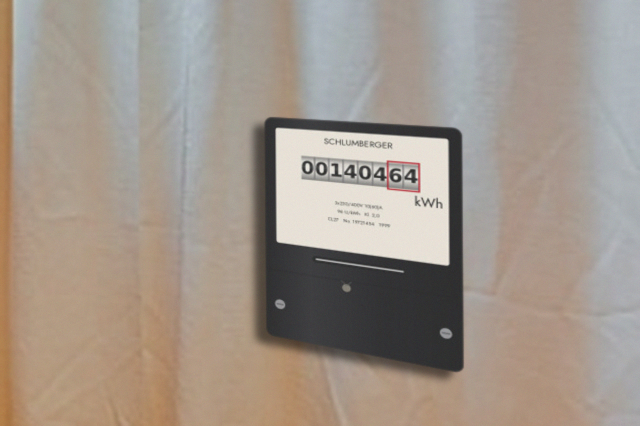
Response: kWh 1404.64
